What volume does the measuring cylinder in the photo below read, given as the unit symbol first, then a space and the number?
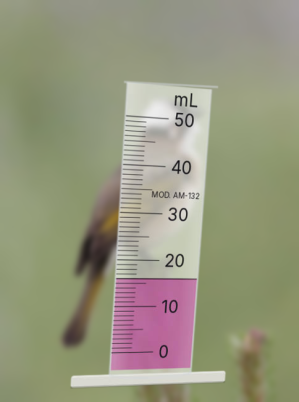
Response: mL 16
